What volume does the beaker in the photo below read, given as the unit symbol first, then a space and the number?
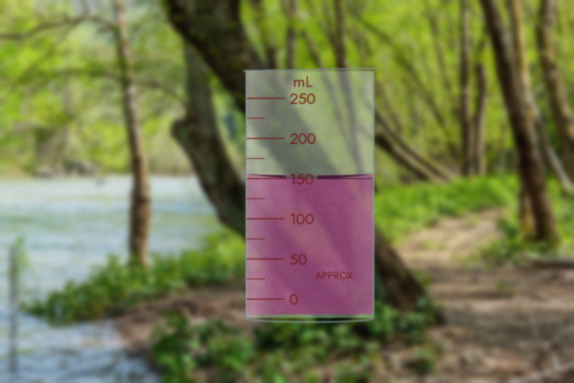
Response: mL 150
